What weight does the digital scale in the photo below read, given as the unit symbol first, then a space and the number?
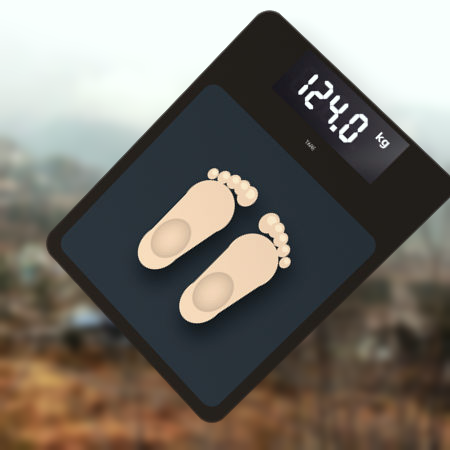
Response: kg 124.0
